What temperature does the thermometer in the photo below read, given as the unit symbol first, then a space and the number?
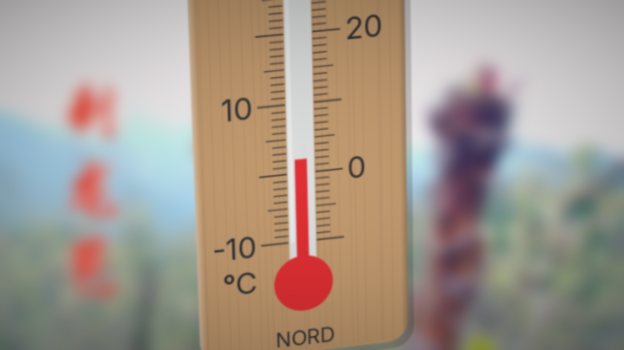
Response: °C 2
